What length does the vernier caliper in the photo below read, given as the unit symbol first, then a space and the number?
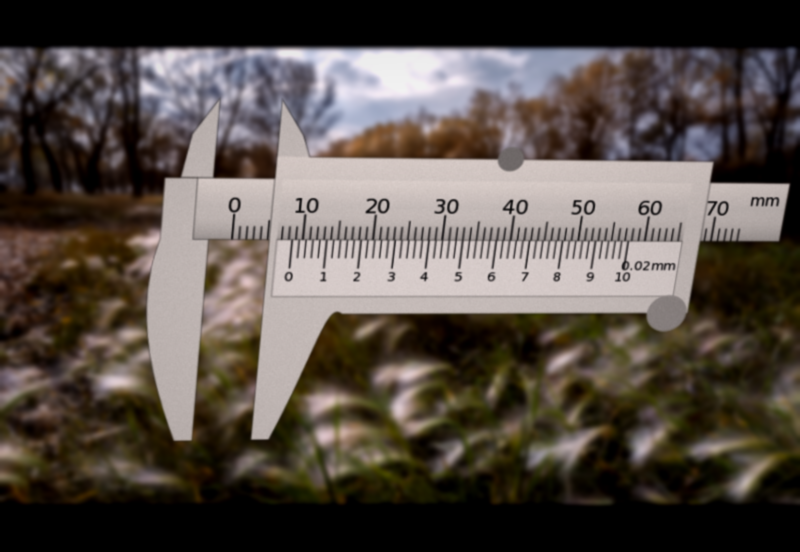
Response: mm 8.5
